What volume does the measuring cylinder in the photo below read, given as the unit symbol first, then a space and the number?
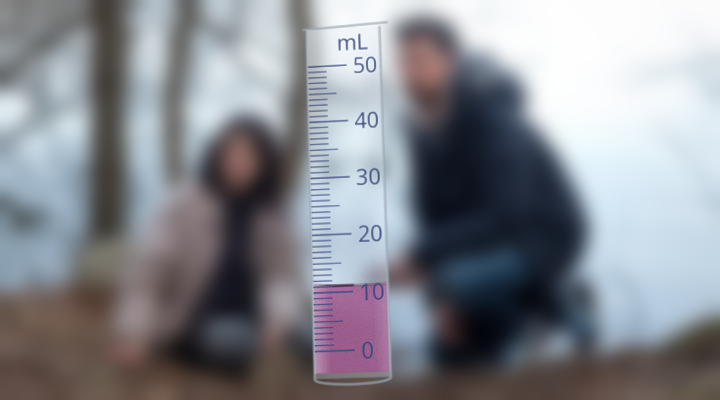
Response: mL 11
